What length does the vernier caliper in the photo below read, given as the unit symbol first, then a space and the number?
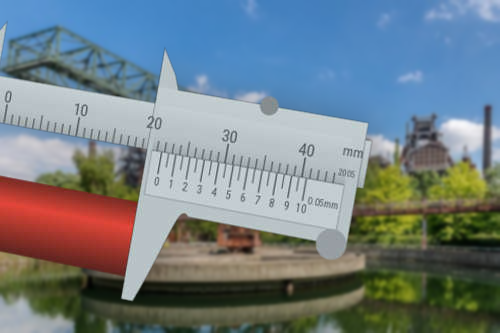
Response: mm 21.6
